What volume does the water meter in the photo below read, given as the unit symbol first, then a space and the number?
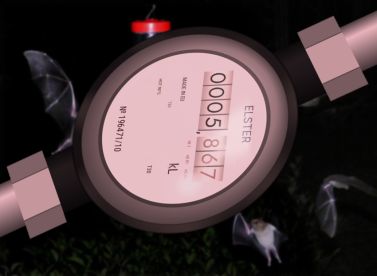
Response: kL 5.867
